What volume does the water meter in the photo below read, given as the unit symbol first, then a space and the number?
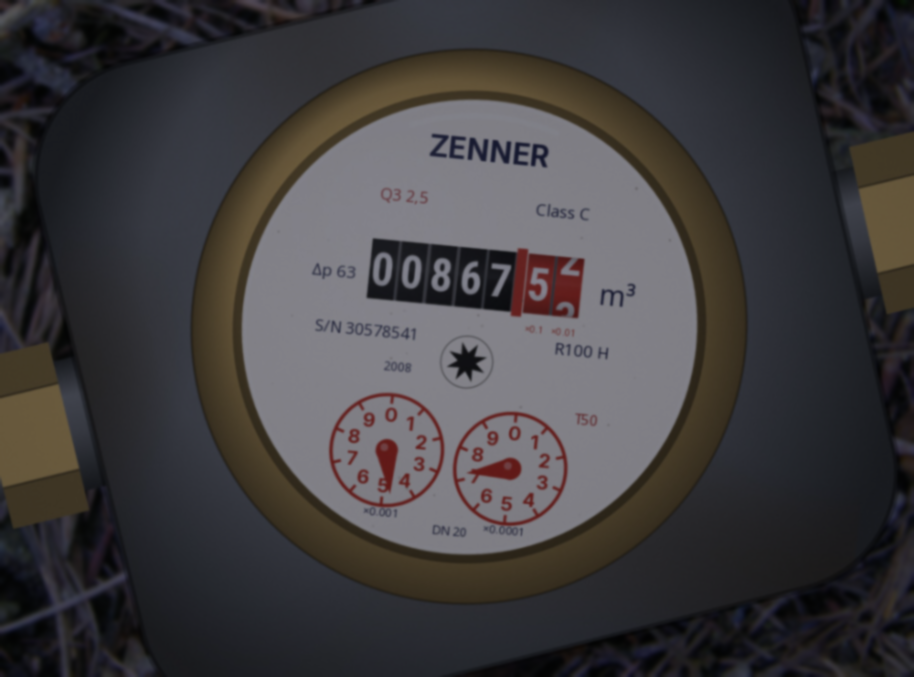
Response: m³ 867.5247
